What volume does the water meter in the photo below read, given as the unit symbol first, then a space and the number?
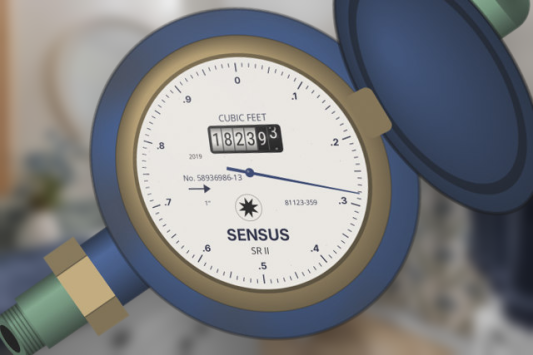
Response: ft³ 182393.28
